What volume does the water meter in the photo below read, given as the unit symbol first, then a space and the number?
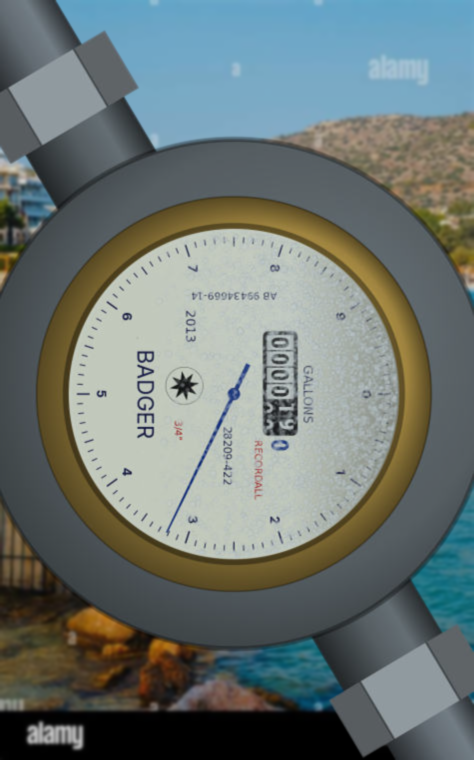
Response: gal 193.2
